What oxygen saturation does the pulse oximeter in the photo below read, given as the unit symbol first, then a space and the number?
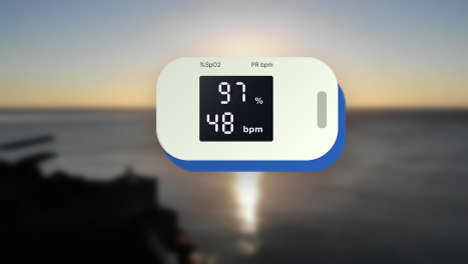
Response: % 97
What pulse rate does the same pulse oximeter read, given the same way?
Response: bpm 48
